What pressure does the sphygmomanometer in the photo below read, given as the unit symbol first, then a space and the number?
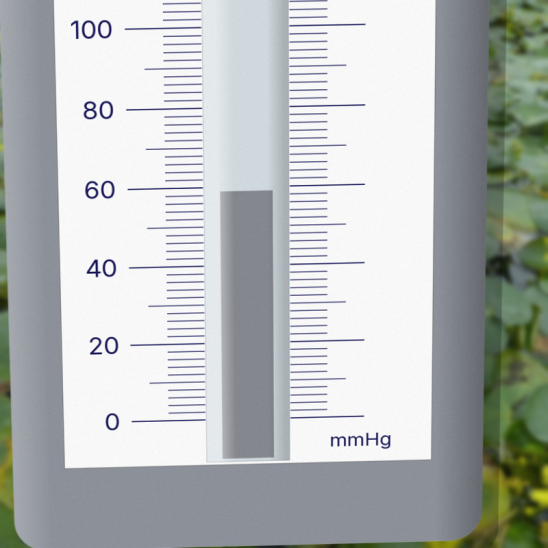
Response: mmHg 59
